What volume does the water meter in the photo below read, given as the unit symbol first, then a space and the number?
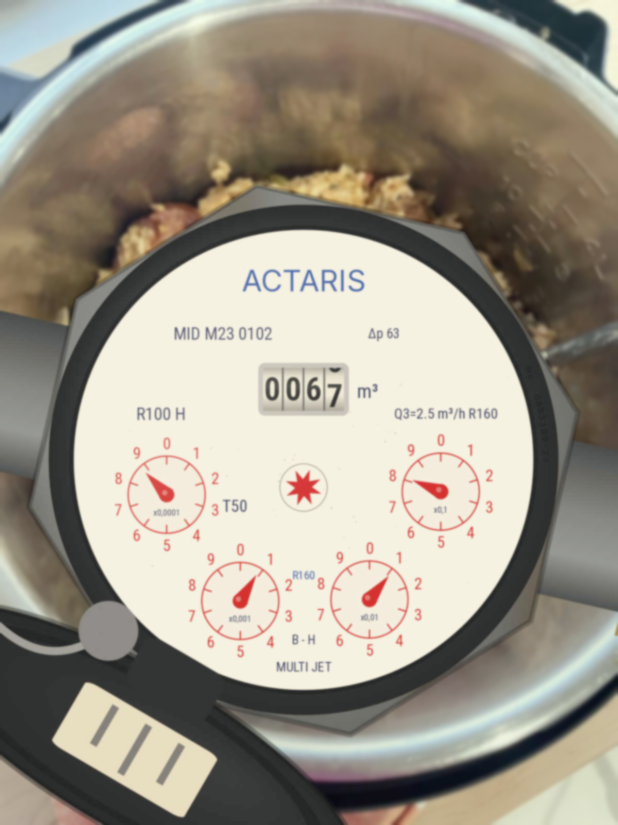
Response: m³ 66.8108
